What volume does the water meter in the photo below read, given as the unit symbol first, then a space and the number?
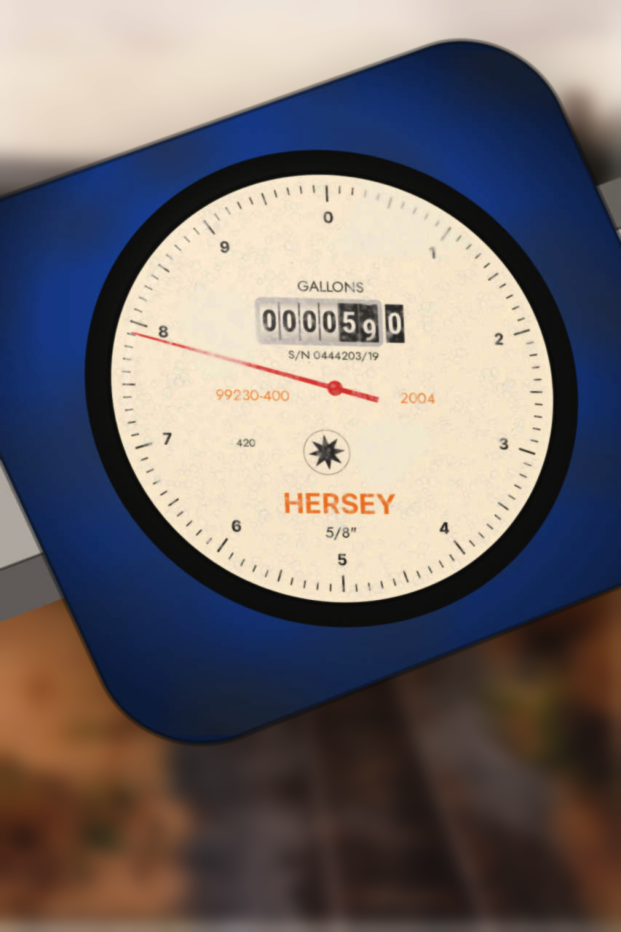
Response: gal 587.9
